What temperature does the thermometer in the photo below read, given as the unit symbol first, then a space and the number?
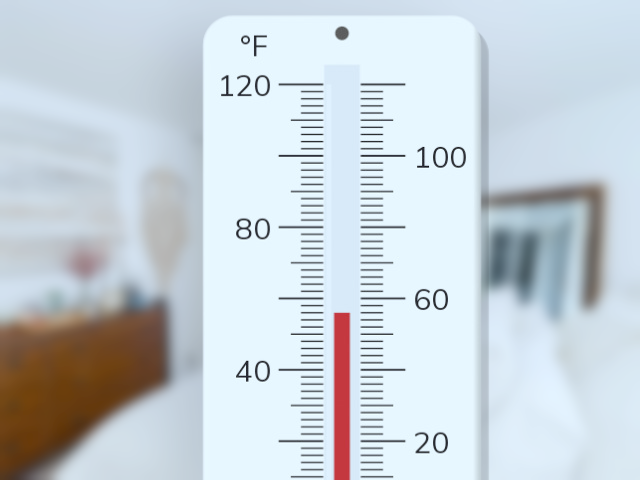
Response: °F 56
